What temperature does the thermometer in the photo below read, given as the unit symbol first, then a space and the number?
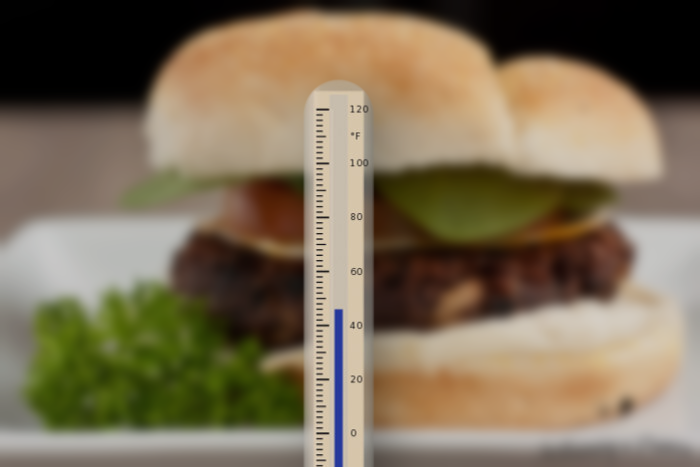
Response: °F 46
